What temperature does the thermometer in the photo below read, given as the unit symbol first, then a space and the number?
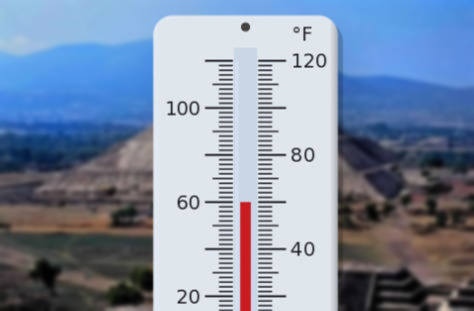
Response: °F 60
